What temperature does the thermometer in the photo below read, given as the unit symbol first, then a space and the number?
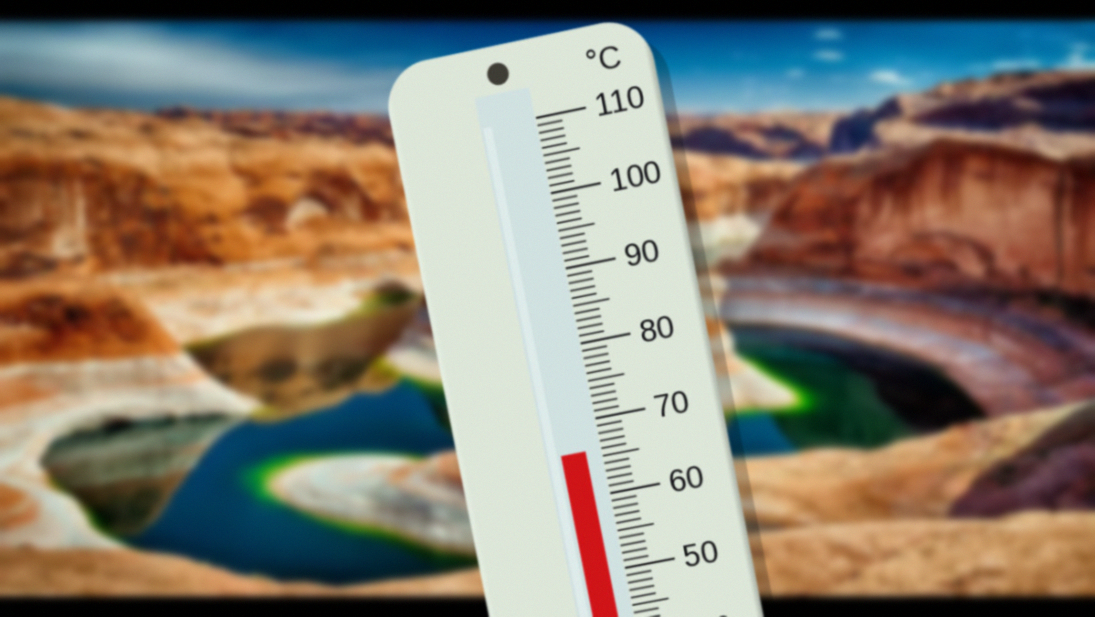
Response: °C 66
